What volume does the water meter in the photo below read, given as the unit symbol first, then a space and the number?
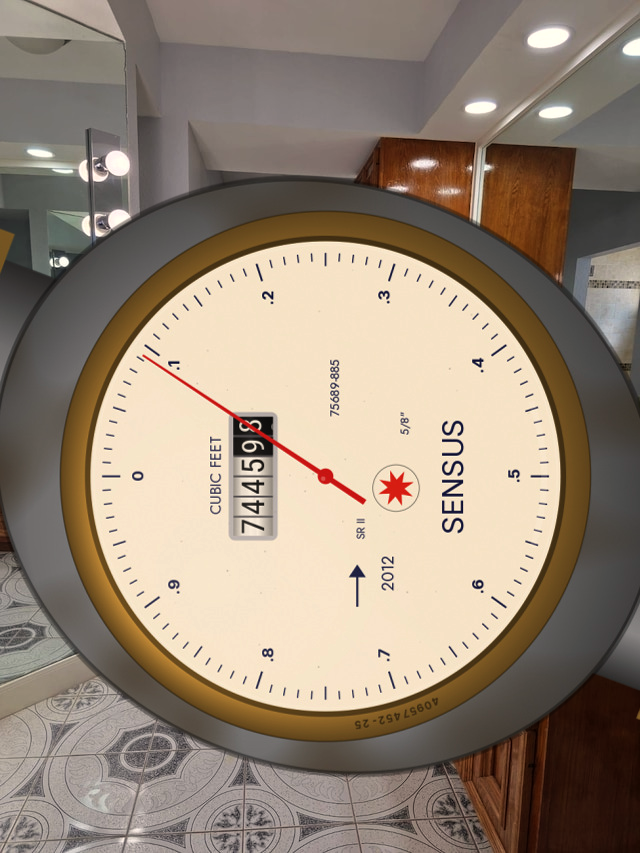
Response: ft³ 744598.09
